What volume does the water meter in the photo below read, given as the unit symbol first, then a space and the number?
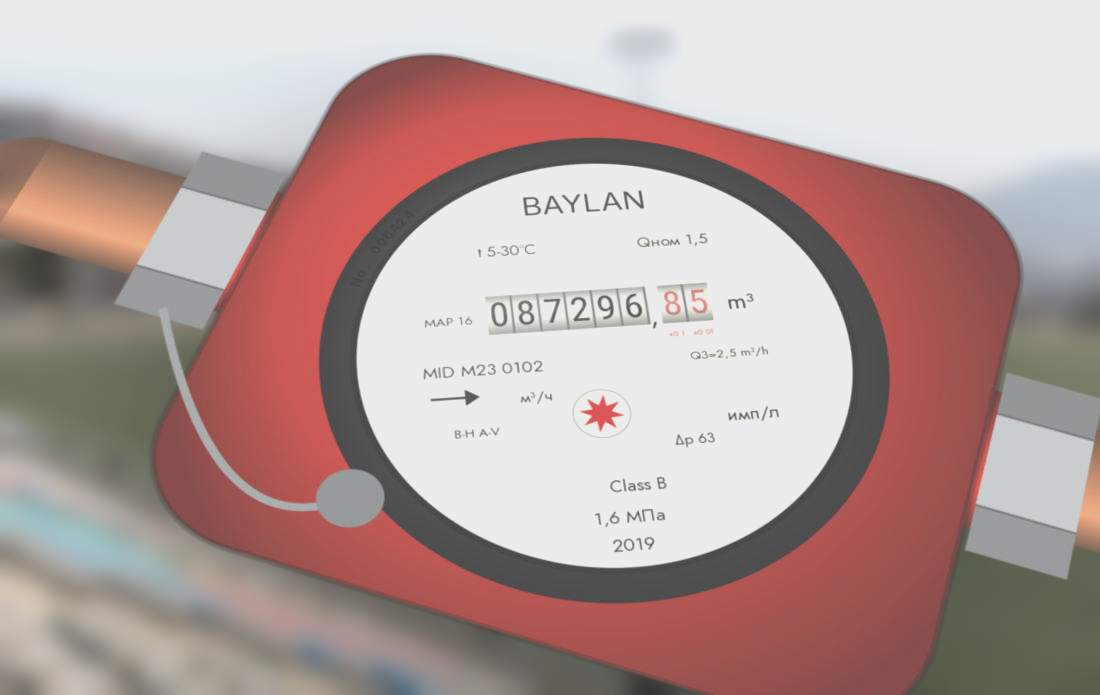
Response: m³ 87296.85
